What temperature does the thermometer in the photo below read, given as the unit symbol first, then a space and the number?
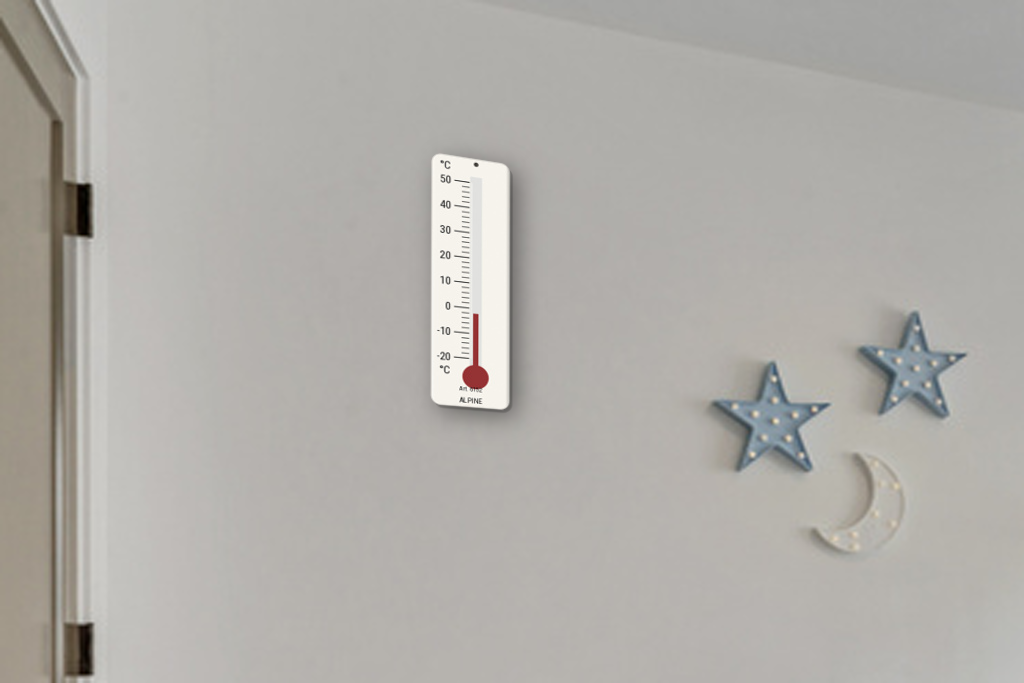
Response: °C -2
